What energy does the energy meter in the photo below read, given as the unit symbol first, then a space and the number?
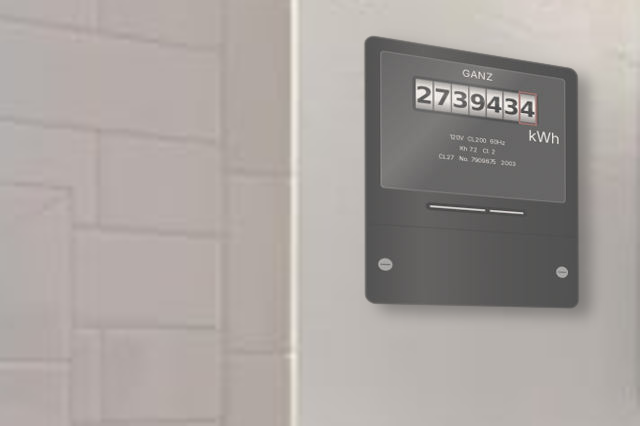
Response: kWh 273943.4
